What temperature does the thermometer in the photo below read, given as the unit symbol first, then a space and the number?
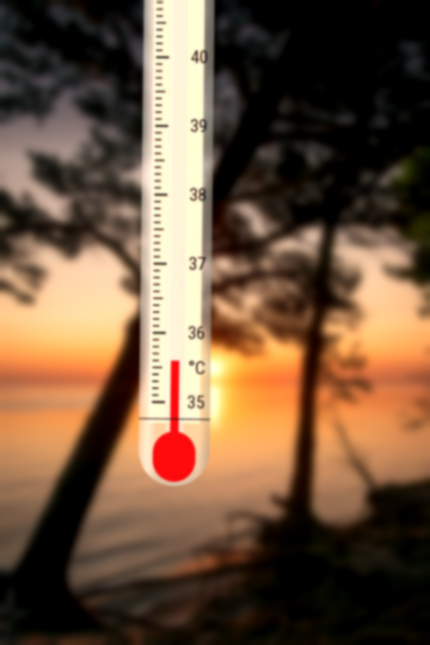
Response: °C 35.6
